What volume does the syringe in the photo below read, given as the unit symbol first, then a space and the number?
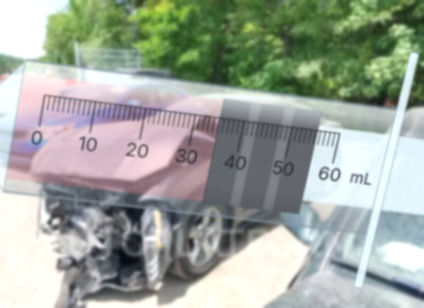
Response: mL 35
